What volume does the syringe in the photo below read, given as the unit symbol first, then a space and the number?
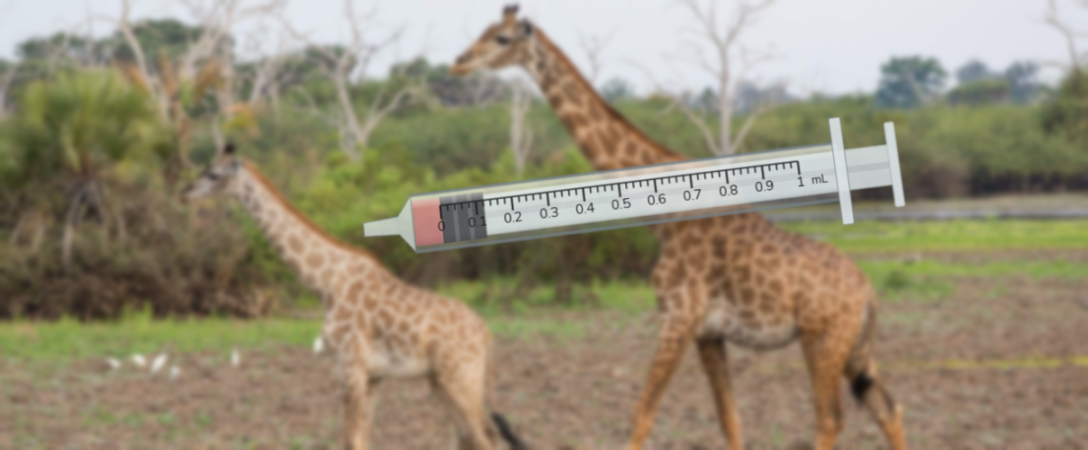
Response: mL 0
